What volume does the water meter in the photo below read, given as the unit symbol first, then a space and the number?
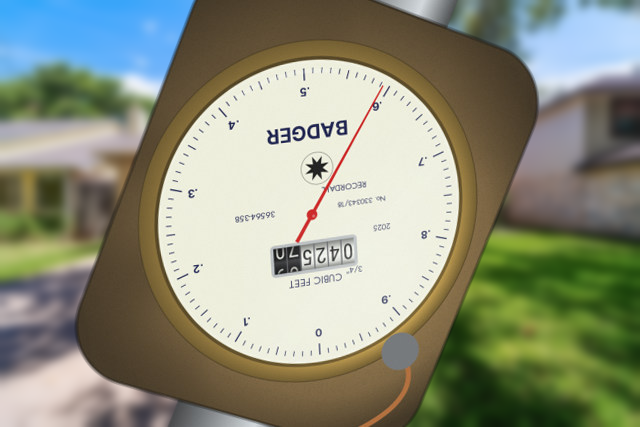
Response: ft³ 42569.59
